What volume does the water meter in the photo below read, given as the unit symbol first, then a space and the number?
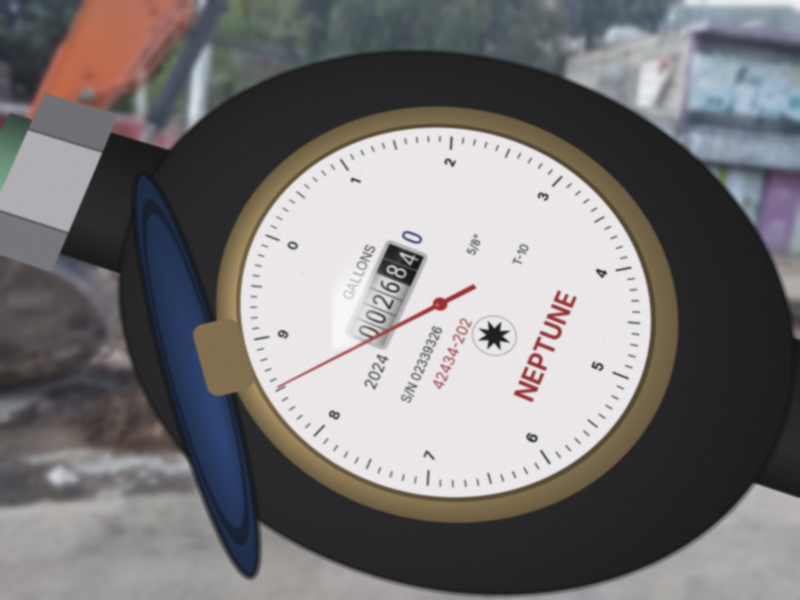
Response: gal 26838.5
